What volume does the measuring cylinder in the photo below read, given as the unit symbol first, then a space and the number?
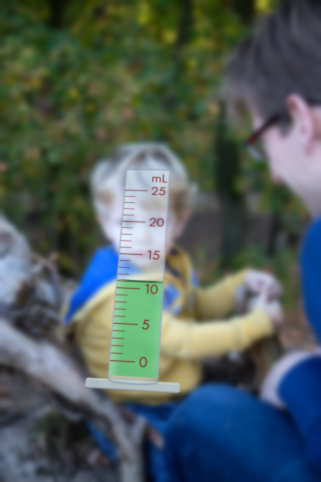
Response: mL 11
